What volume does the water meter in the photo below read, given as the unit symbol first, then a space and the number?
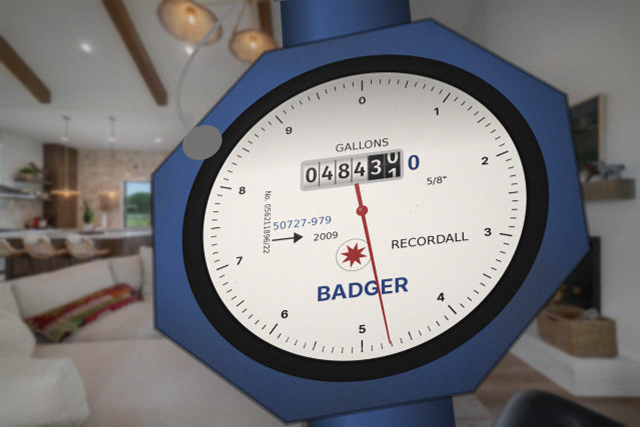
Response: gal 484304.7
